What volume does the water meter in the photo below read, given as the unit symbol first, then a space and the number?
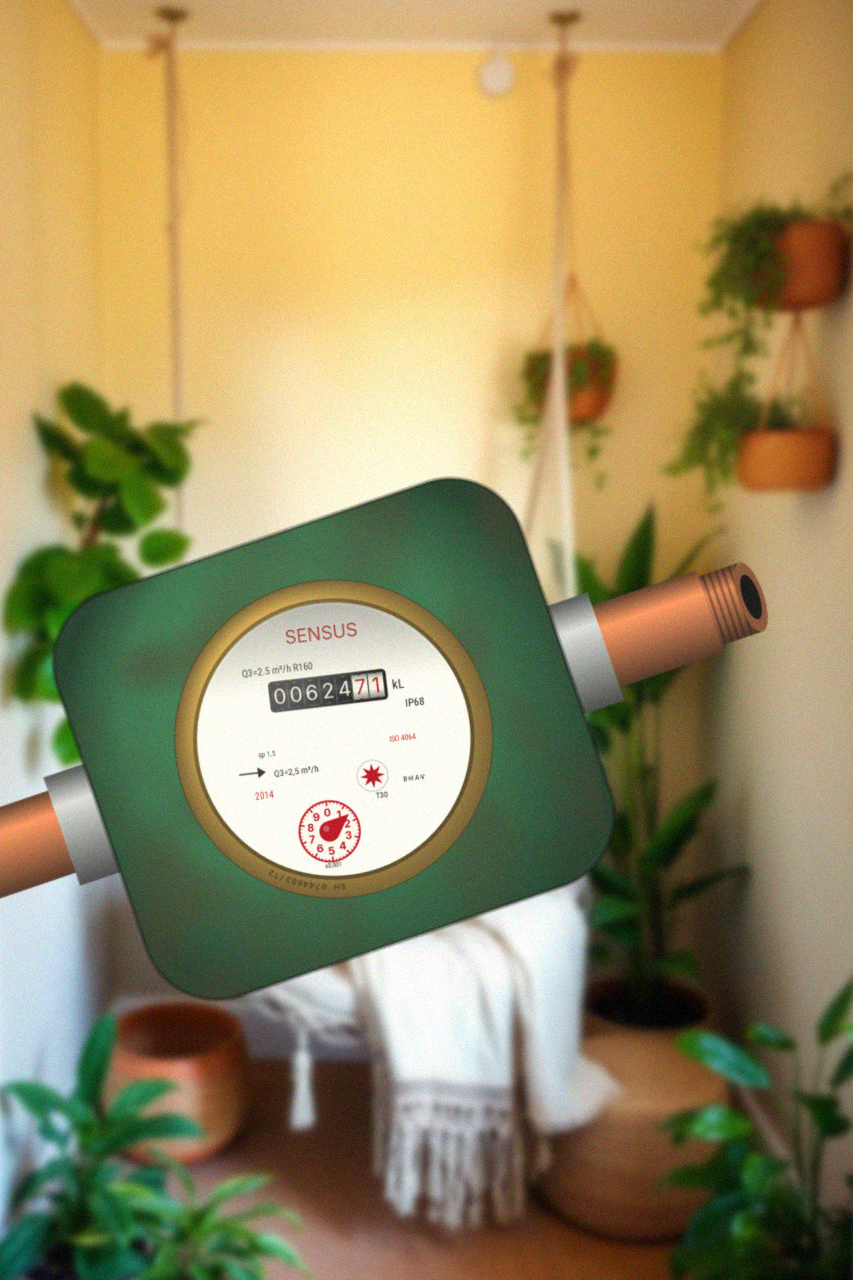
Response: kL 624.711
